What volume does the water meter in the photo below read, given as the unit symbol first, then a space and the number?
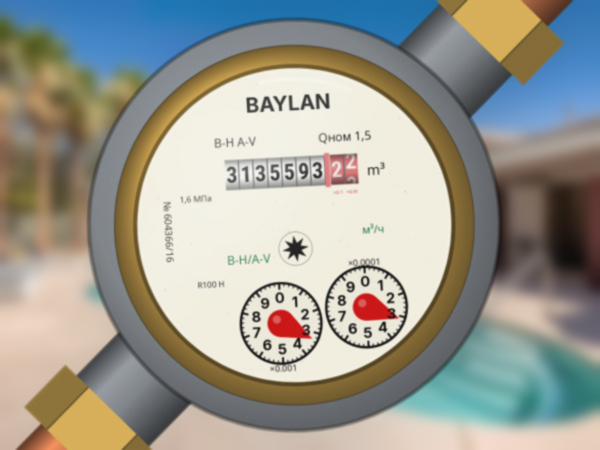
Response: m³ 3135593.2233
